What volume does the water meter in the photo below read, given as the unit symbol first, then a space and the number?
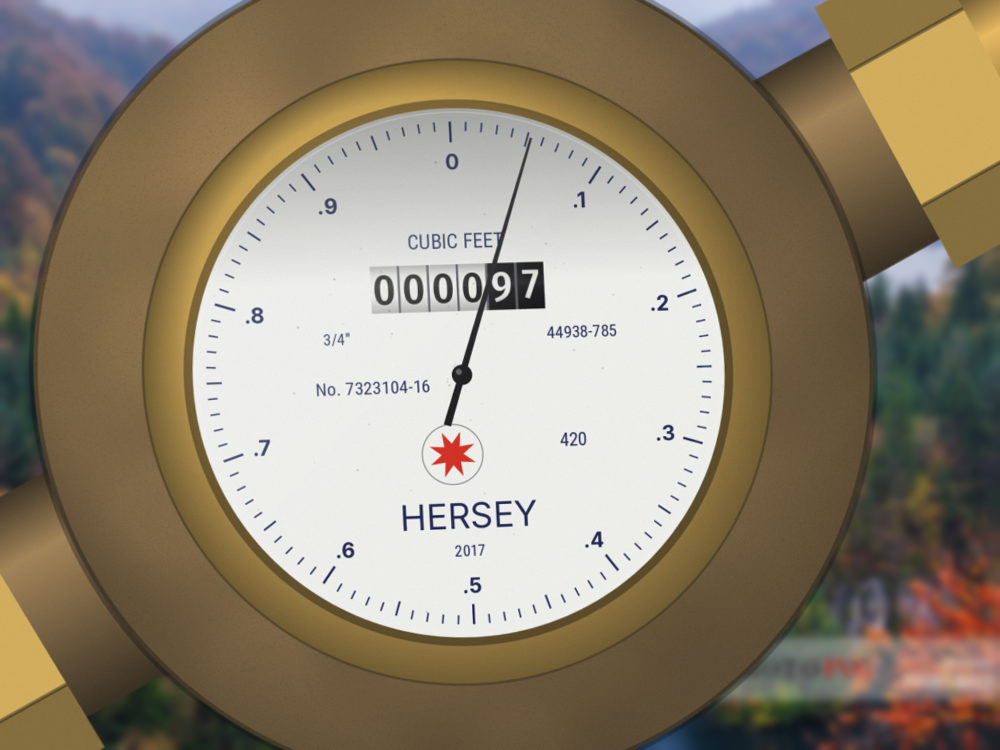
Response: ft³ 97.05
